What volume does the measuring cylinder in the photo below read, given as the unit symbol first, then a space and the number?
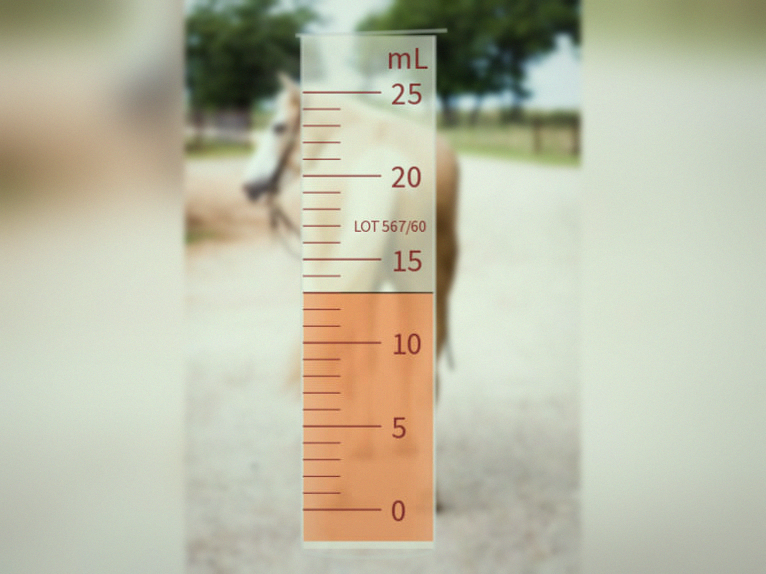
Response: mL 13
